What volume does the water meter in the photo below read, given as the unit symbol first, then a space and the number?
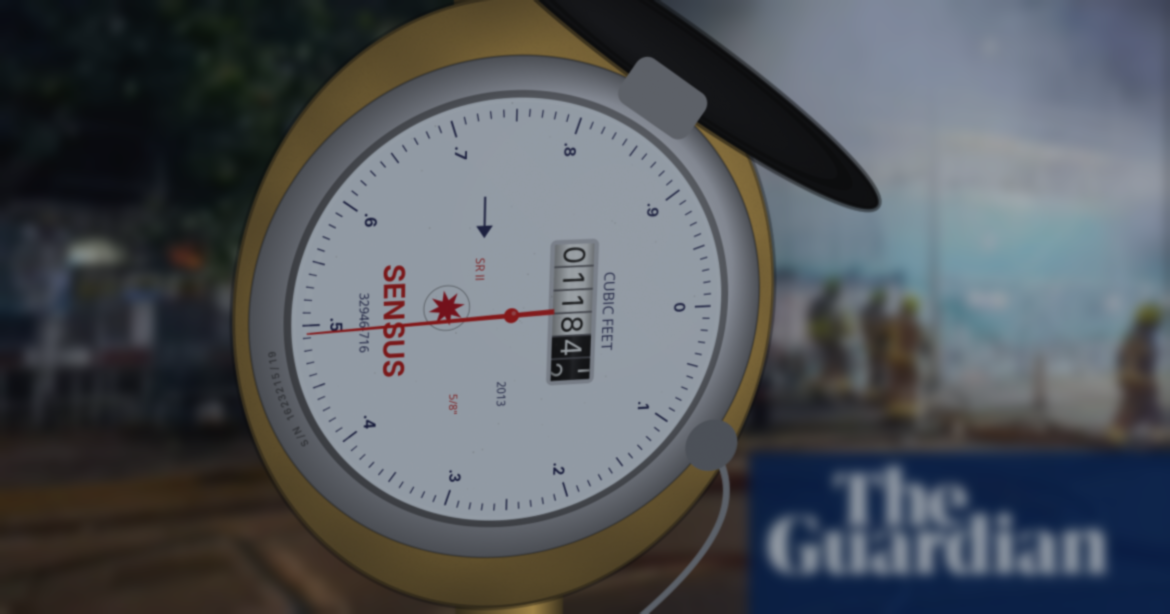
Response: ft³ 11841.49
